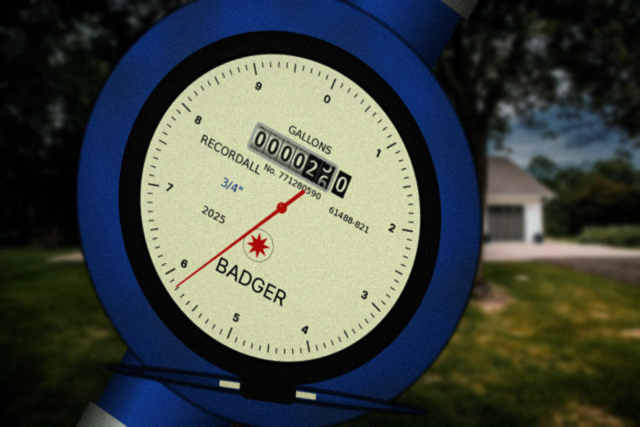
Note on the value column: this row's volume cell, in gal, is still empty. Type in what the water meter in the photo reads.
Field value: 255.8 gal
